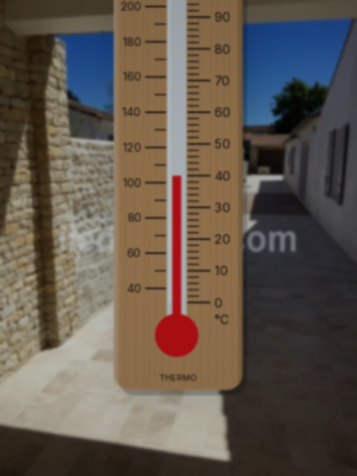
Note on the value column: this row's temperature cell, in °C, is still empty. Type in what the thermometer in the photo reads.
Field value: 40 °C
